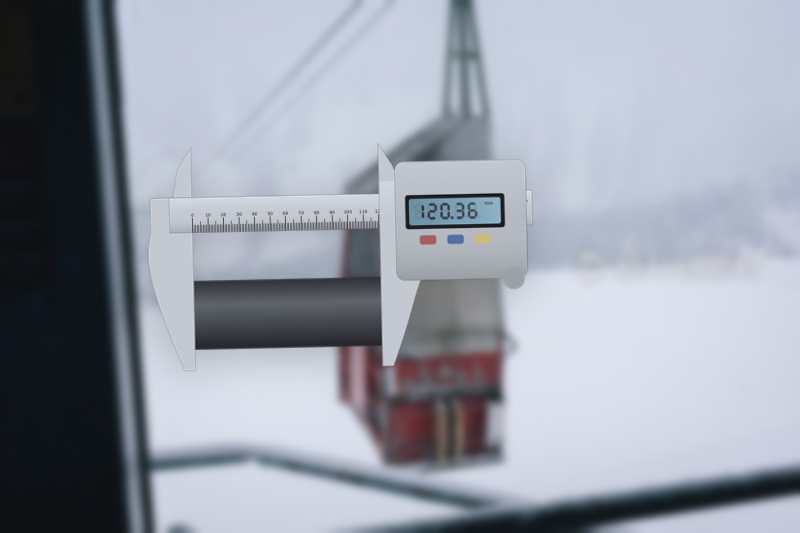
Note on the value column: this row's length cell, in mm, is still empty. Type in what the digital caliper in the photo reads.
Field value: 120.36 mm
